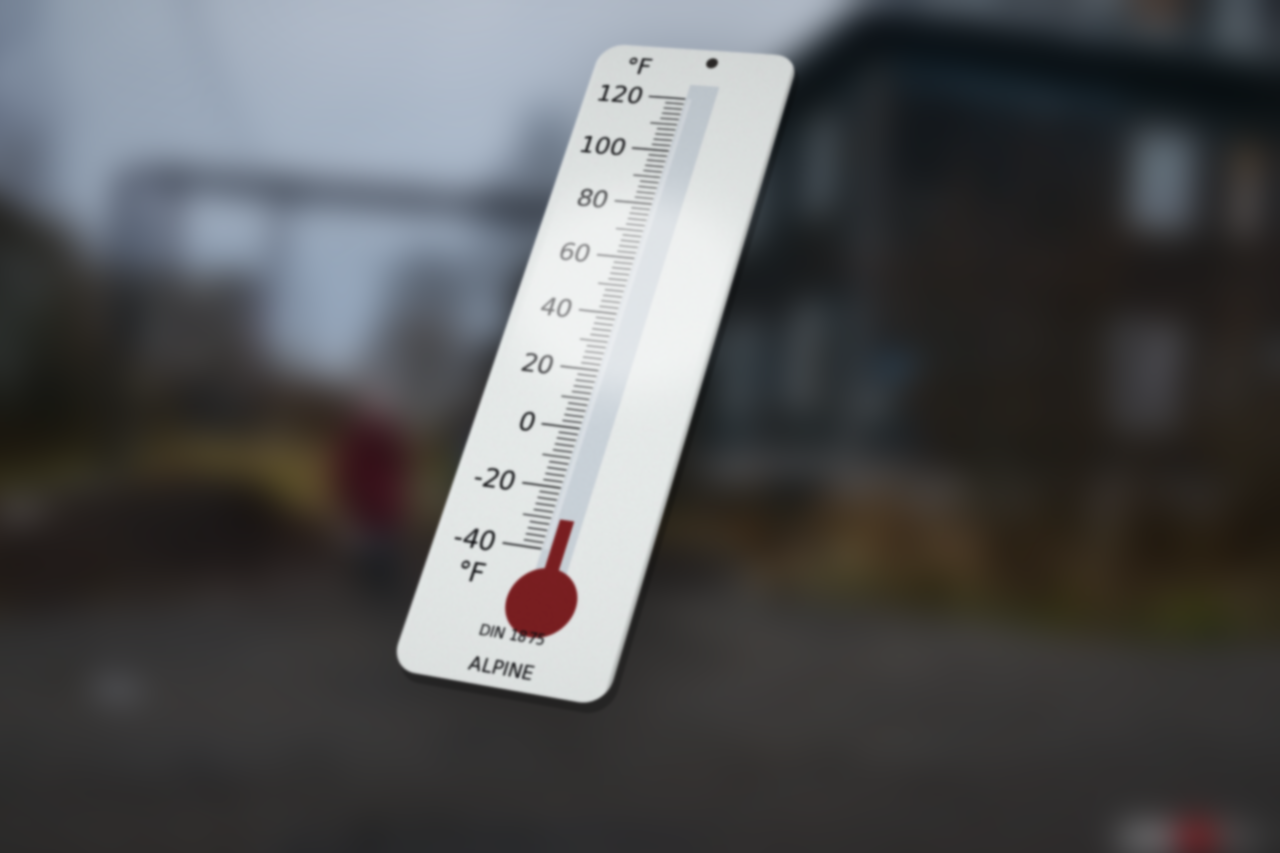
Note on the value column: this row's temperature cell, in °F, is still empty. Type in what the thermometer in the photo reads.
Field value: -30 °F
